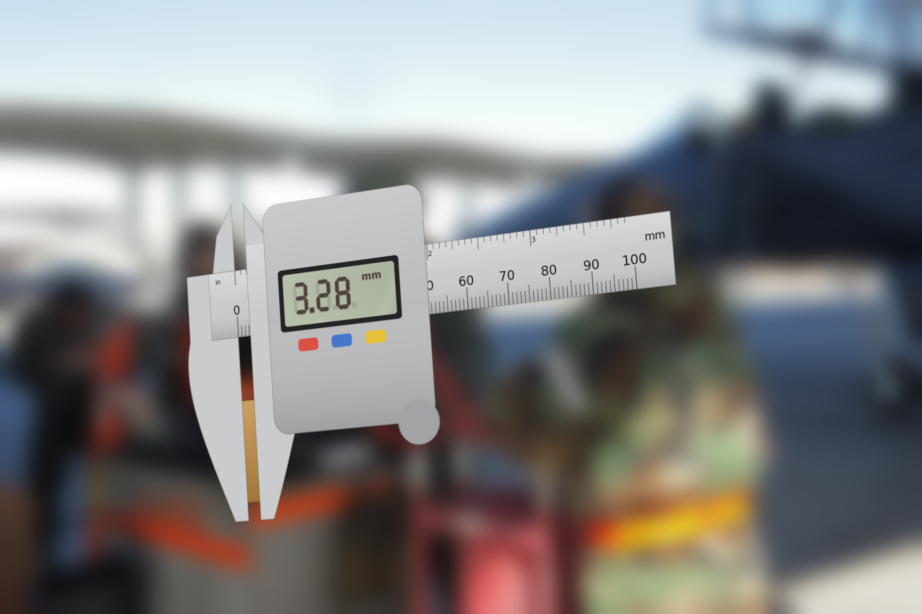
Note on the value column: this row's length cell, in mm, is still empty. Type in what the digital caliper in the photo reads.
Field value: 3.28 mm
